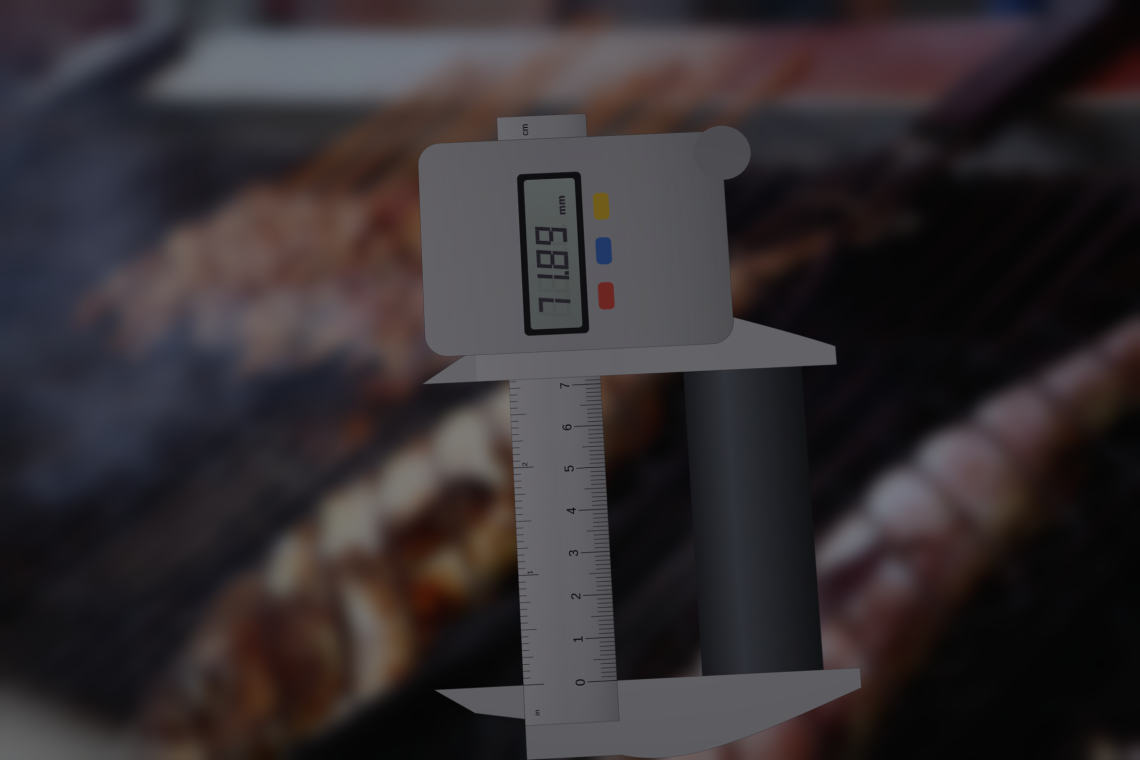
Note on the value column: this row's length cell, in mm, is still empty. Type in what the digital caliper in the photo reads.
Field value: 71.89 mm
